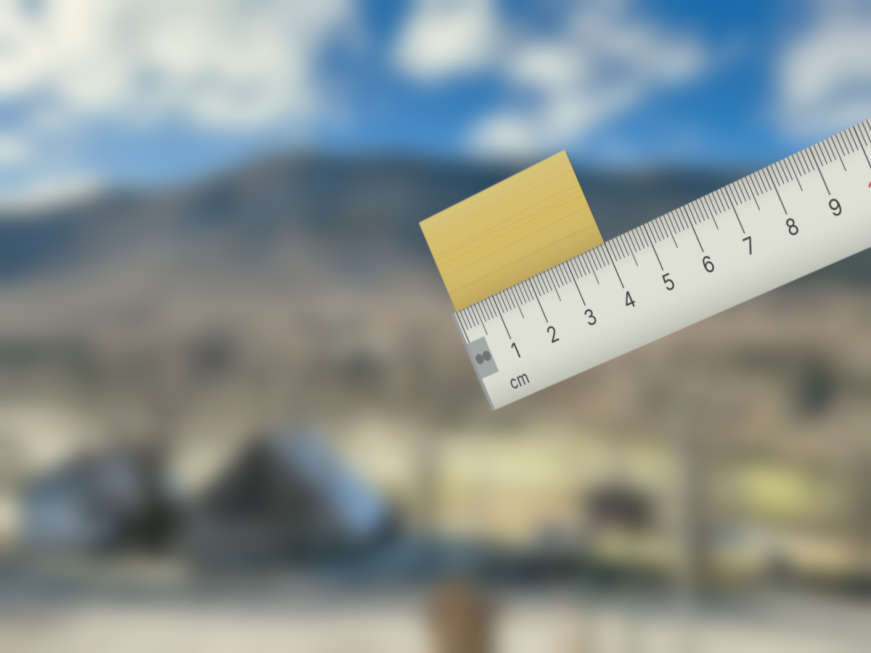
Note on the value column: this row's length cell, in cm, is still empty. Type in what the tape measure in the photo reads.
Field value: 4 cm
